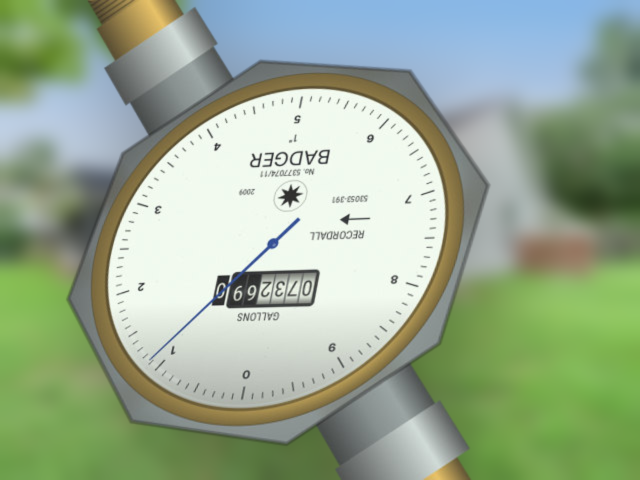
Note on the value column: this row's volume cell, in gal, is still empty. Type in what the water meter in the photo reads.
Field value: 732691.1 gal
